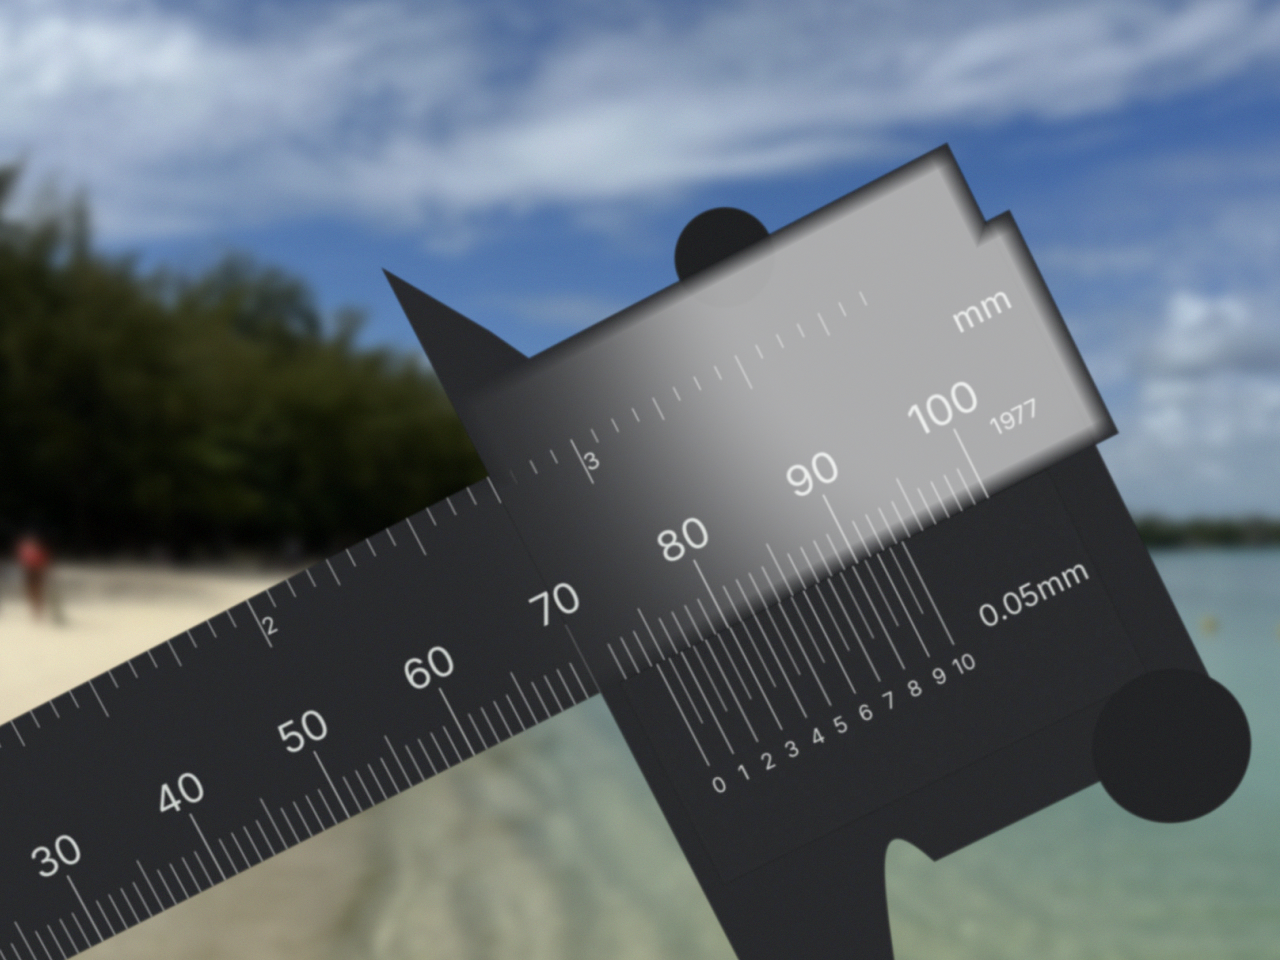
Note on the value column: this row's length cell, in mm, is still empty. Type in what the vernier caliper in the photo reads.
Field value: 74.4 mm
